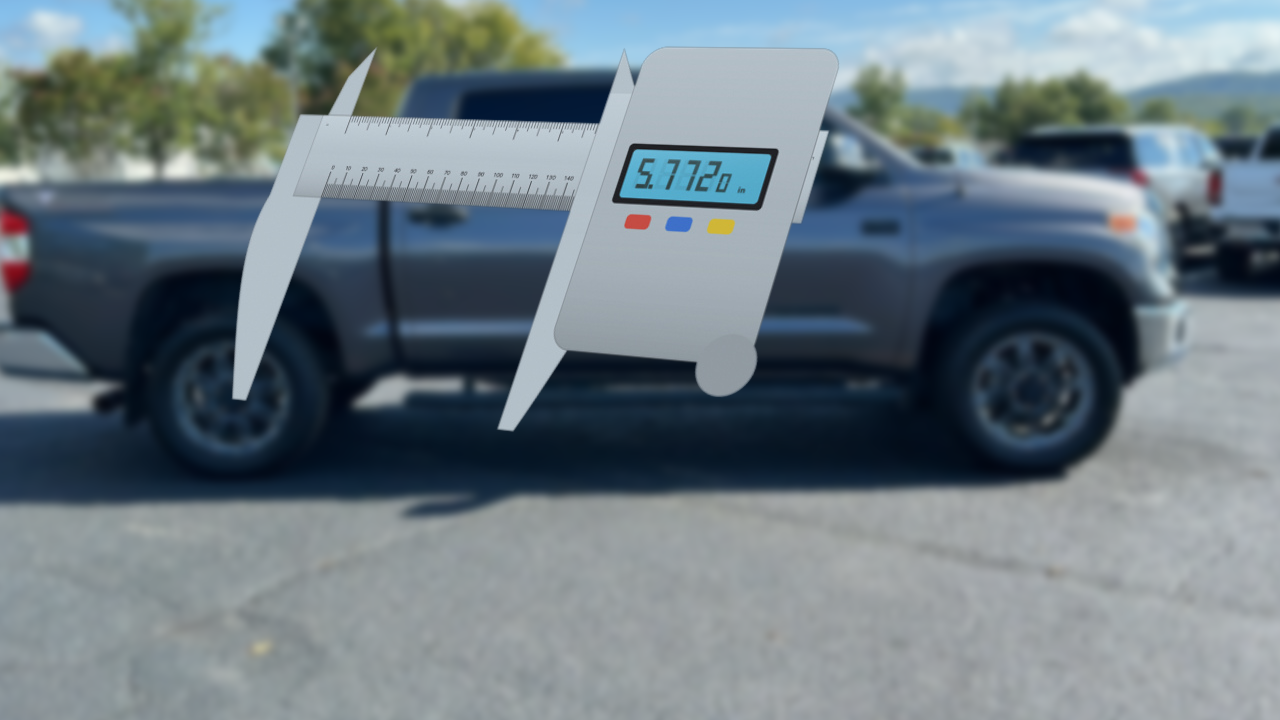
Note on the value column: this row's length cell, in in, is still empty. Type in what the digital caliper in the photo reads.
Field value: 5.7720 in
